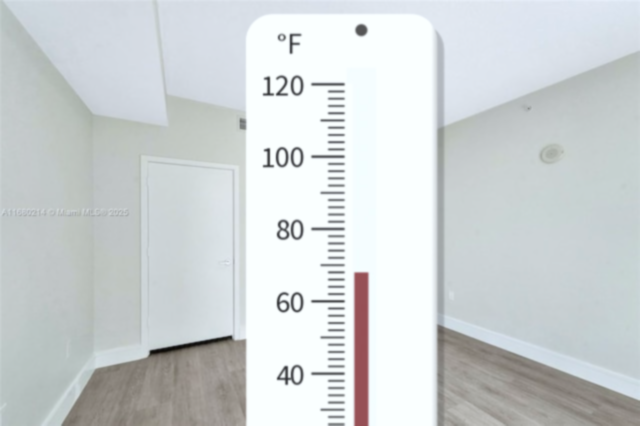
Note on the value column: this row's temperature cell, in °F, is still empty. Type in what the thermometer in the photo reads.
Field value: 68 °F
